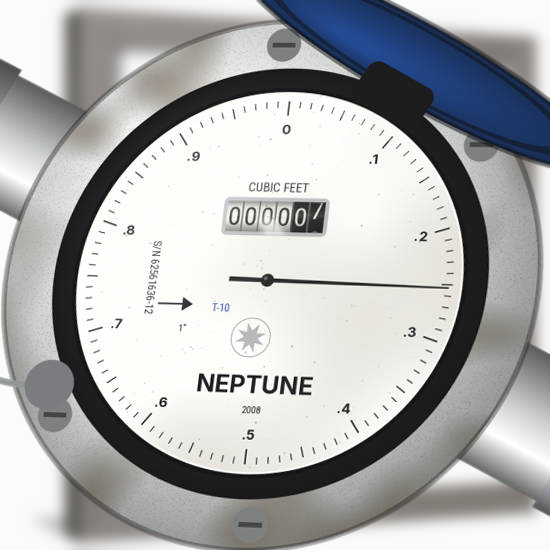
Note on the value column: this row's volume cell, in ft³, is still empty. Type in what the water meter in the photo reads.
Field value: 7.25 ft³
